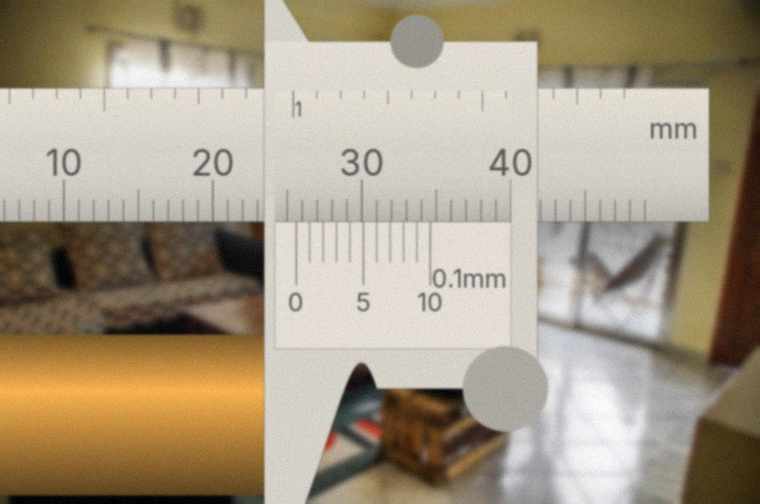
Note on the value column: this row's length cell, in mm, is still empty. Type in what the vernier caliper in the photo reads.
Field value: 25.6 mm
